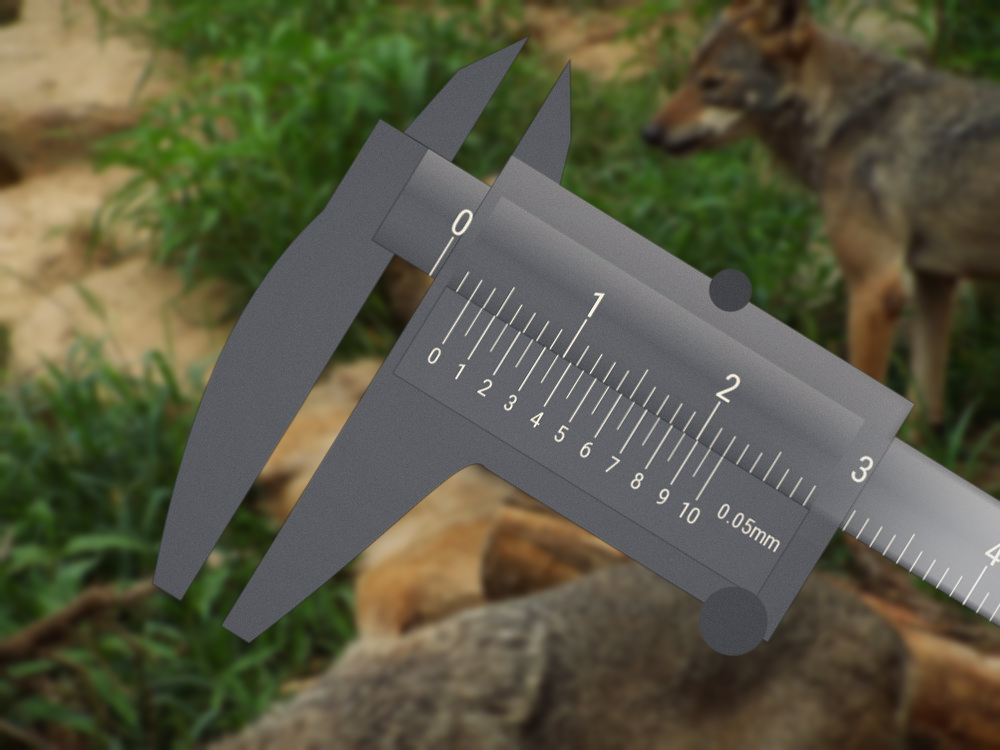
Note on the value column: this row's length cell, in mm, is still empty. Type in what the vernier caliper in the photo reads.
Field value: 3.0 mm
